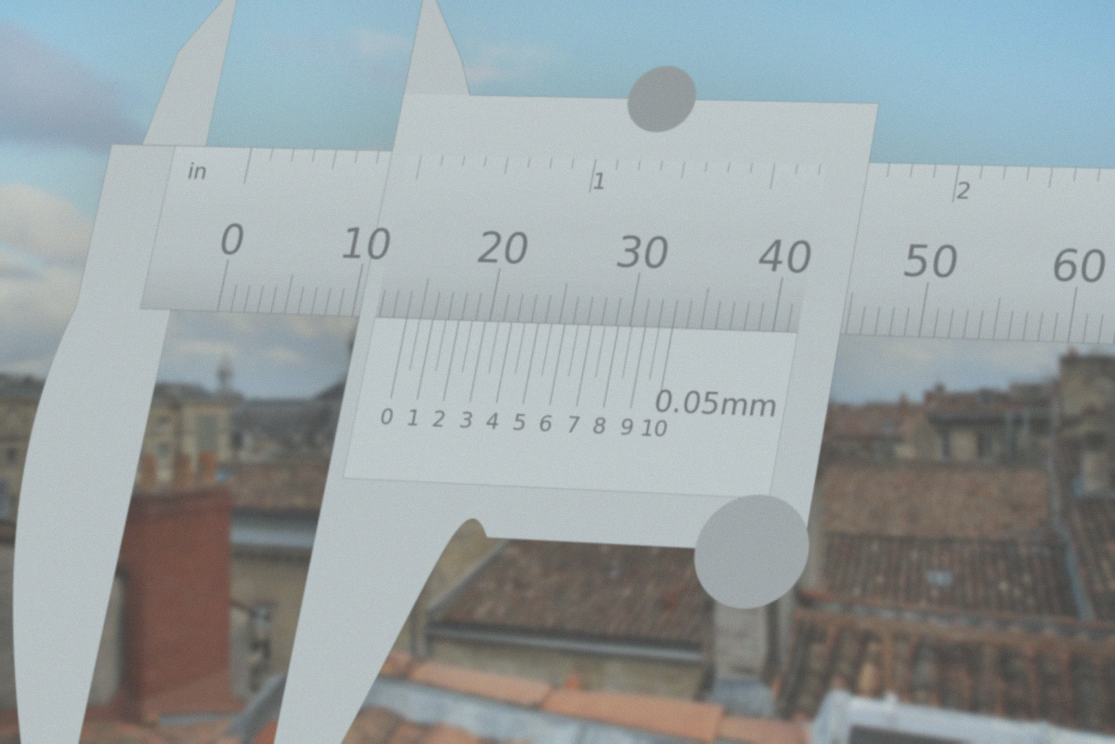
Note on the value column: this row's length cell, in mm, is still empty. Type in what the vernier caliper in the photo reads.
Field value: 14.0 mm
